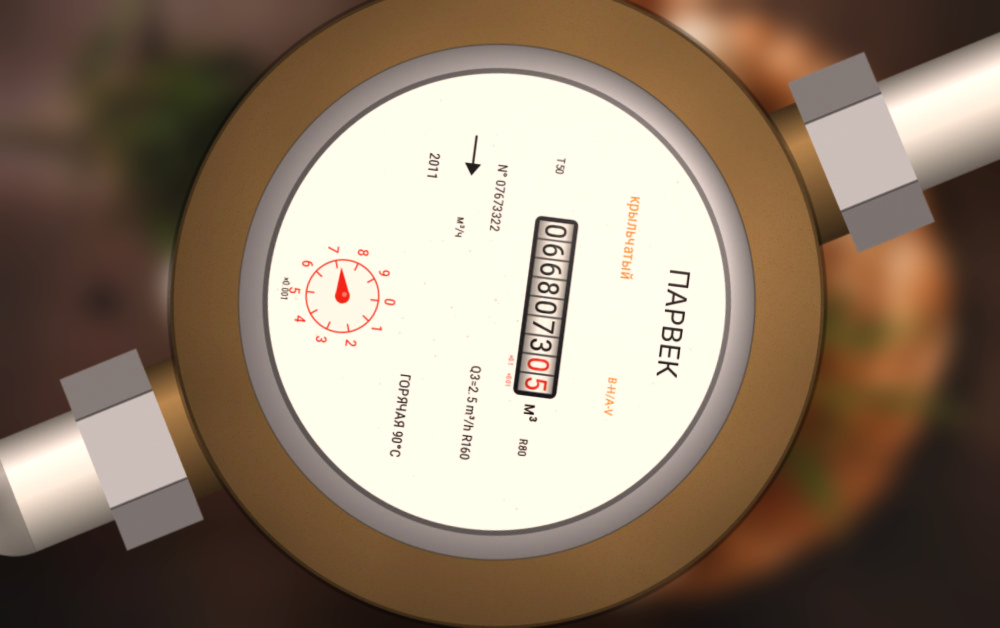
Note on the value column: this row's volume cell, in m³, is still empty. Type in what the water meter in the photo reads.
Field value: 668073.057 m³
